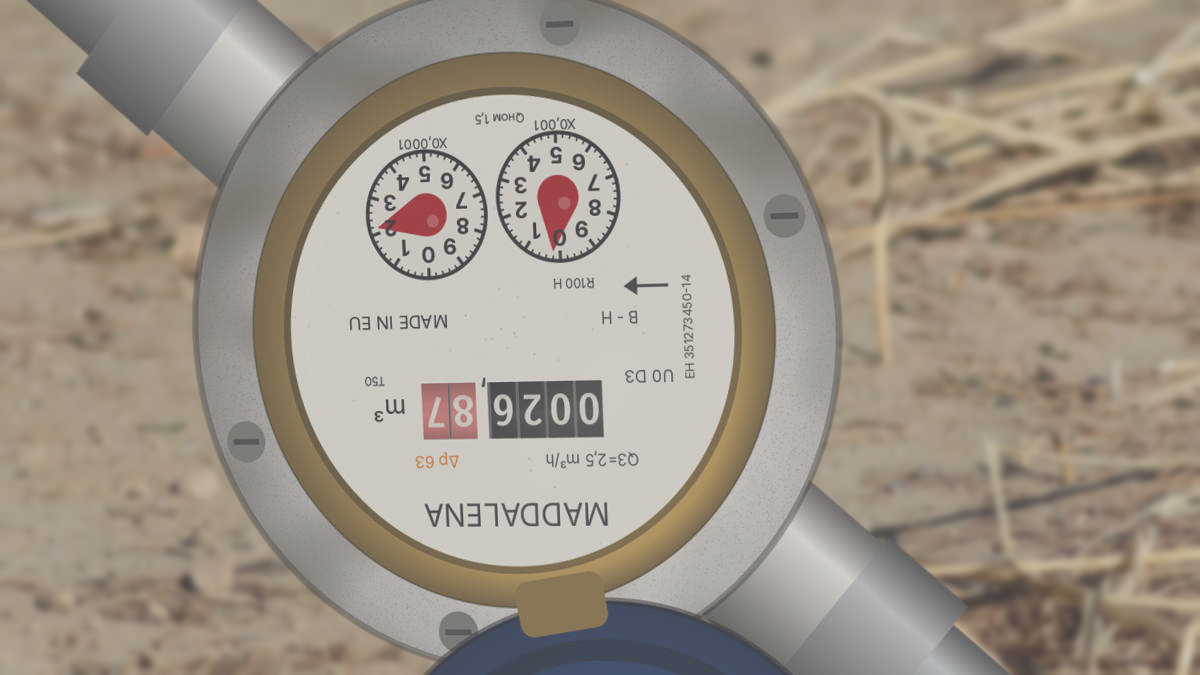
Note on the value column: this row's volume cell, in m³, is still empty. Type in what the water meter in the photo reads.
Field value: 26.8702 m³
